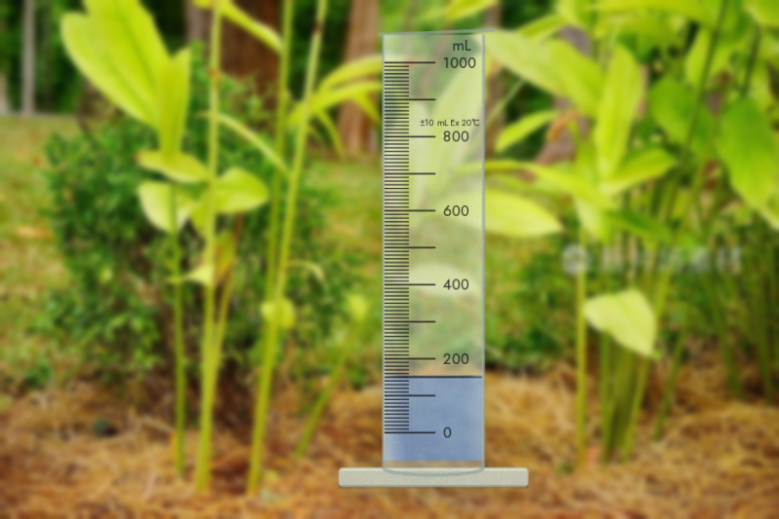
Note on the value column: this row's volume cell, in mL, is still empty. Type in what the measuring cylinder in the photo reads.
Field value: 150 mL
